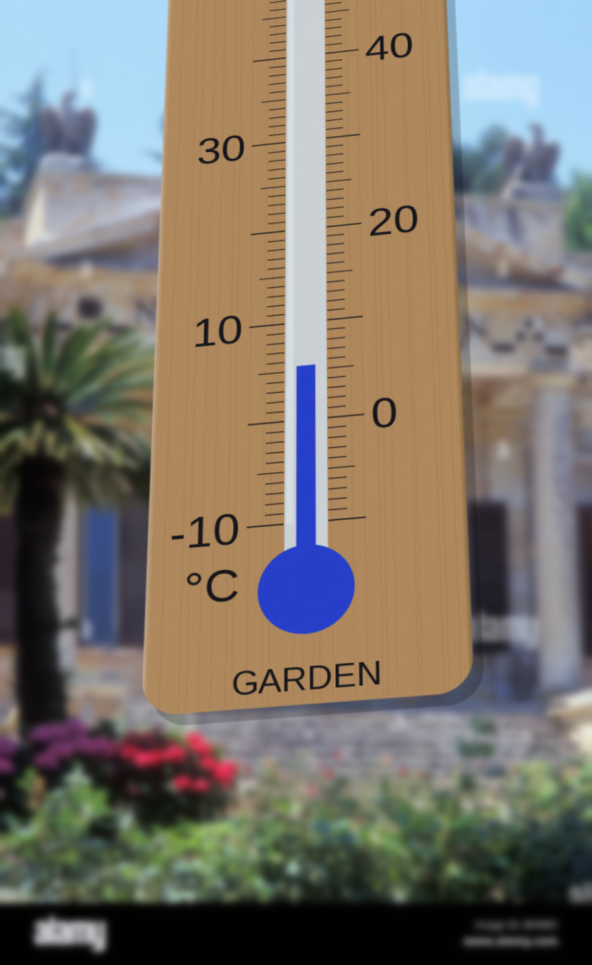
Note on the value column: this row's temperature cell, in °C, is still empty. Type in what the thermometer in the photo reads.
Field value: 5.5 °C
